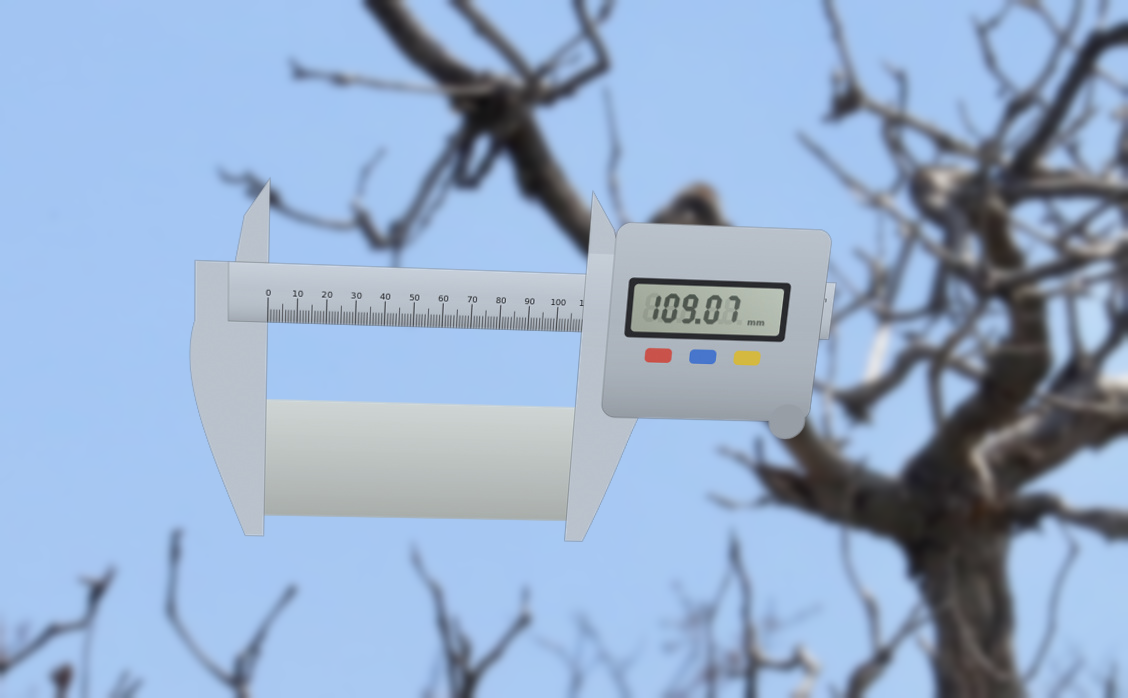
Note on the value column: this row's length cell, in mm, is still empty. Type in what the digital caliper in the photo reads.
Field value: 109.07 mm
